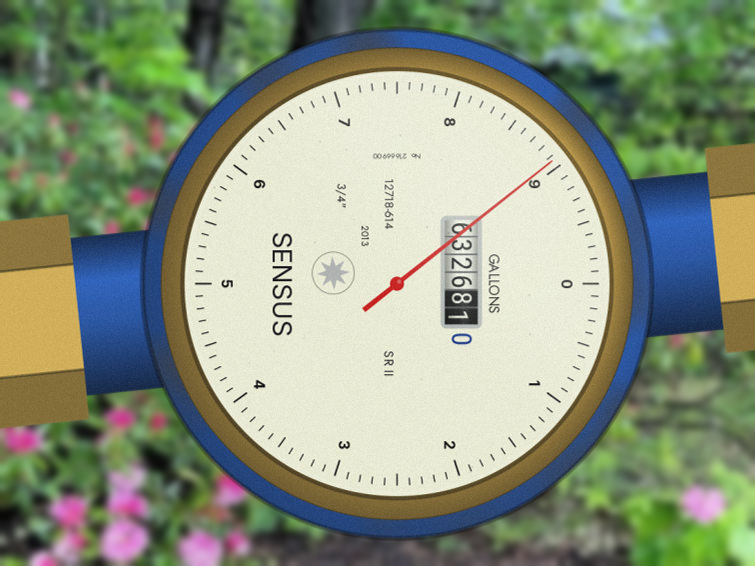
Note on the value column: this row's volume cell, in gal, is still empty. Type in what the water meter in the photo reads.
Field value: 6326808.9 gal
